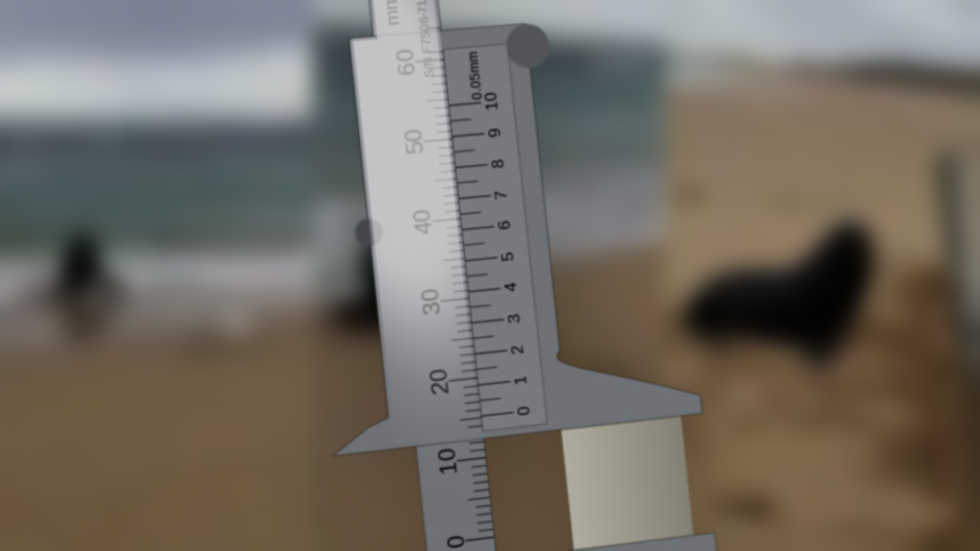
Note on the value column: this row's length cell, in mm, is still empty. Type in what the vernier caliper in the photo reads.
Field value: 15.2 mm
